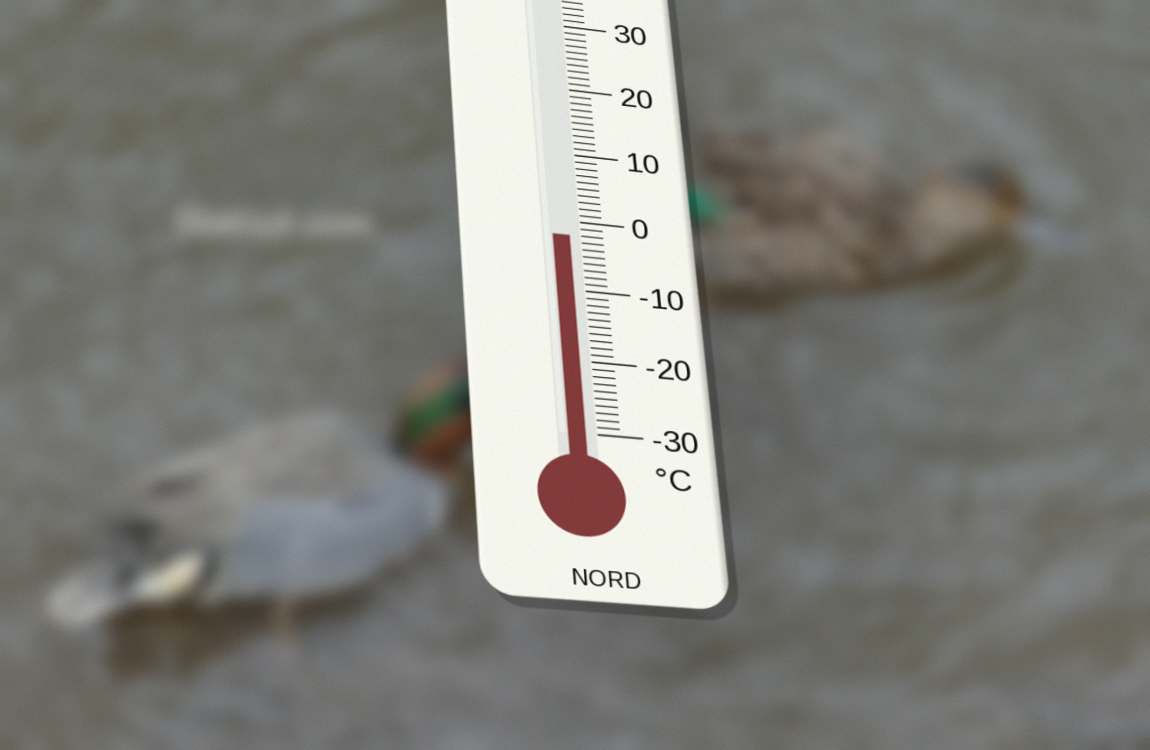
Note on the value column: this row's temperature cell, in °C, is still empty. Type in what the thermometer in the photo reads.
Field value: -2 °C
